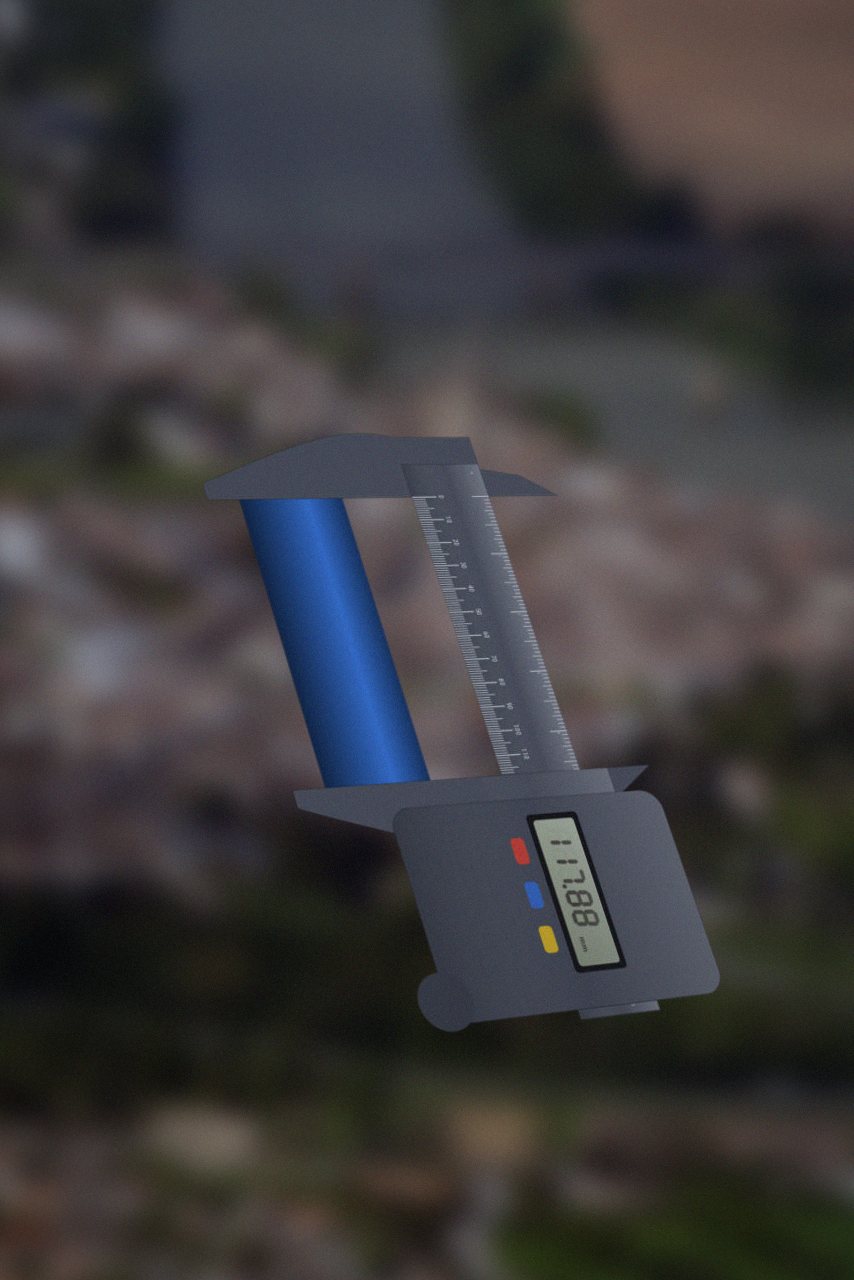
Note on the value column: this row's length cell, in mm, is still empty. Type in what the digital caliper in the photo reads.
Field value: 117.88 mm
